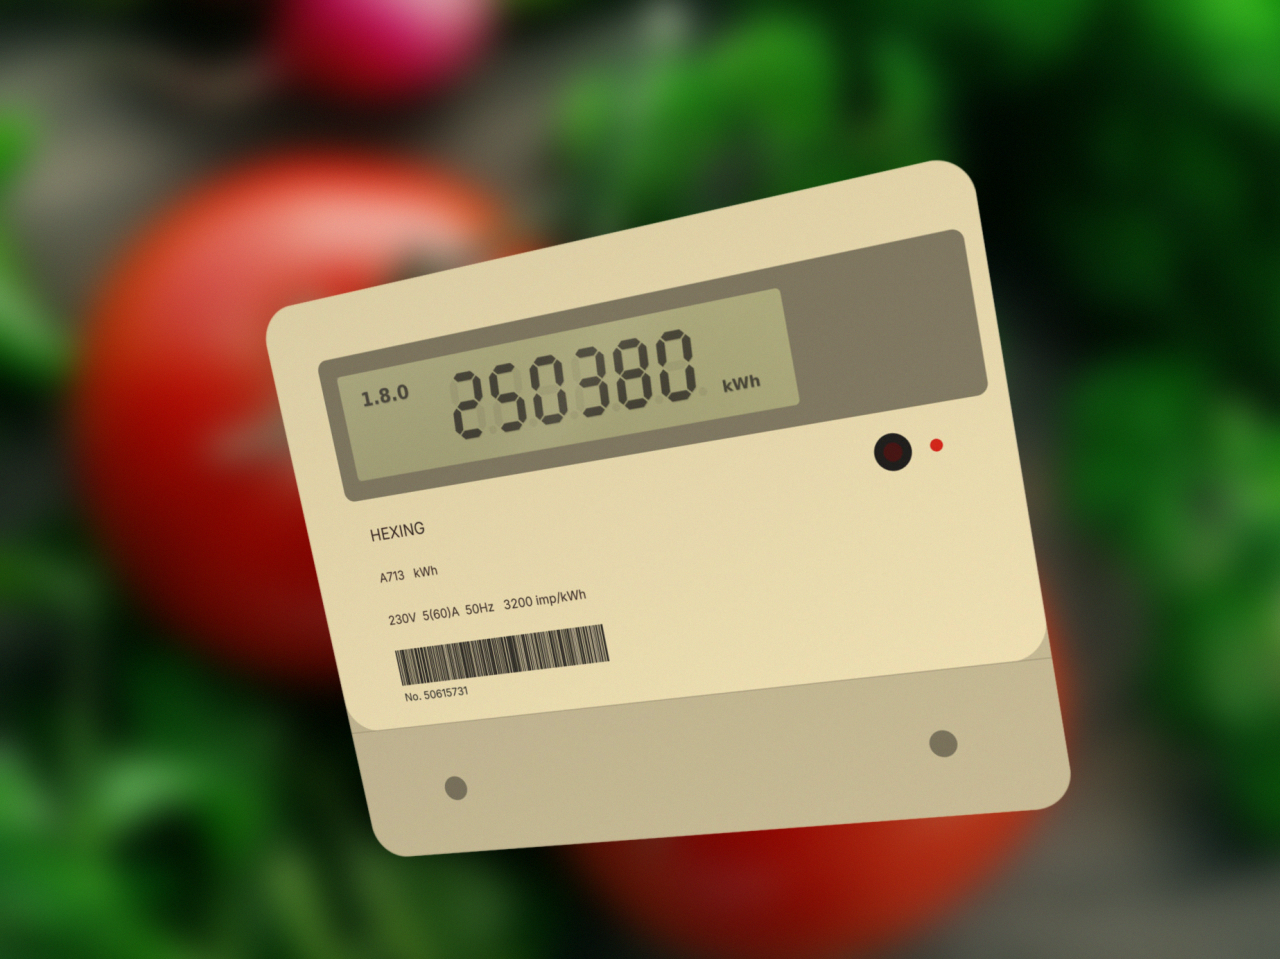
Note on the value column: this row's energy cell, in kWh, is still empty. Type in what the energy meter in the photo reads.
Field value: 250380 kWh
